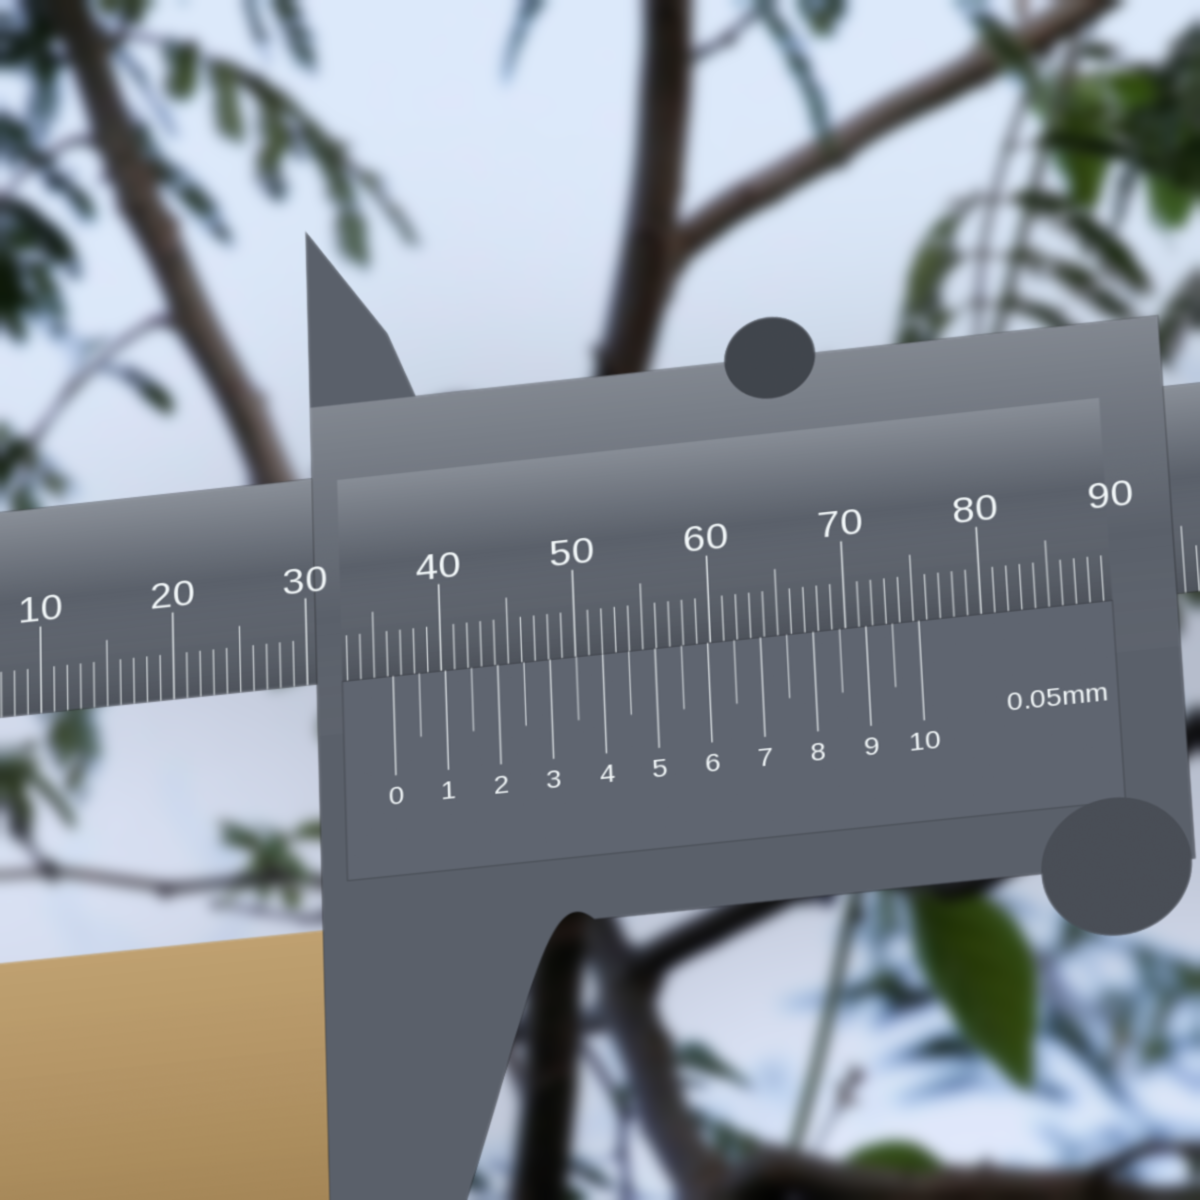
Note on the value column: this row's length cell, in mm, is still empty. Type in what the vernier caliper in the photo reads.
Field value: 36.4 mm
